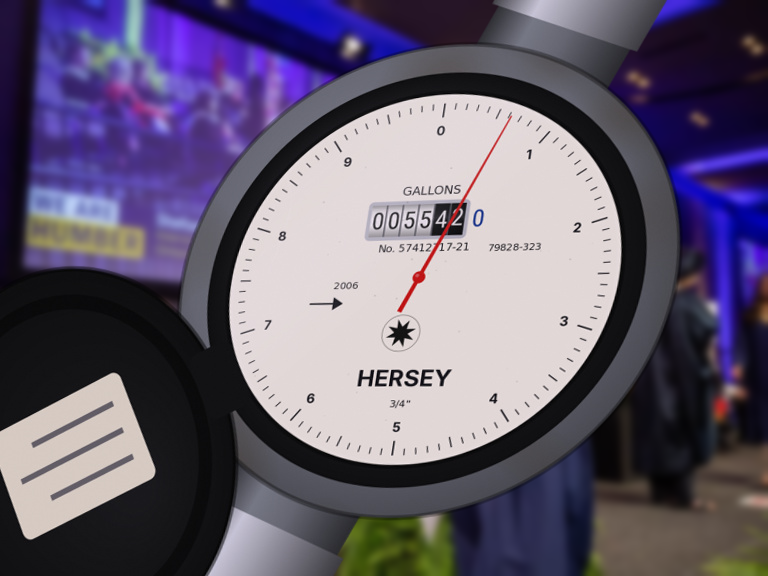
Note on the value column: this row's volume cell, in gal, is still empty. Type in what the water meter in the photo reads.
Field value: 55420.6 gal
